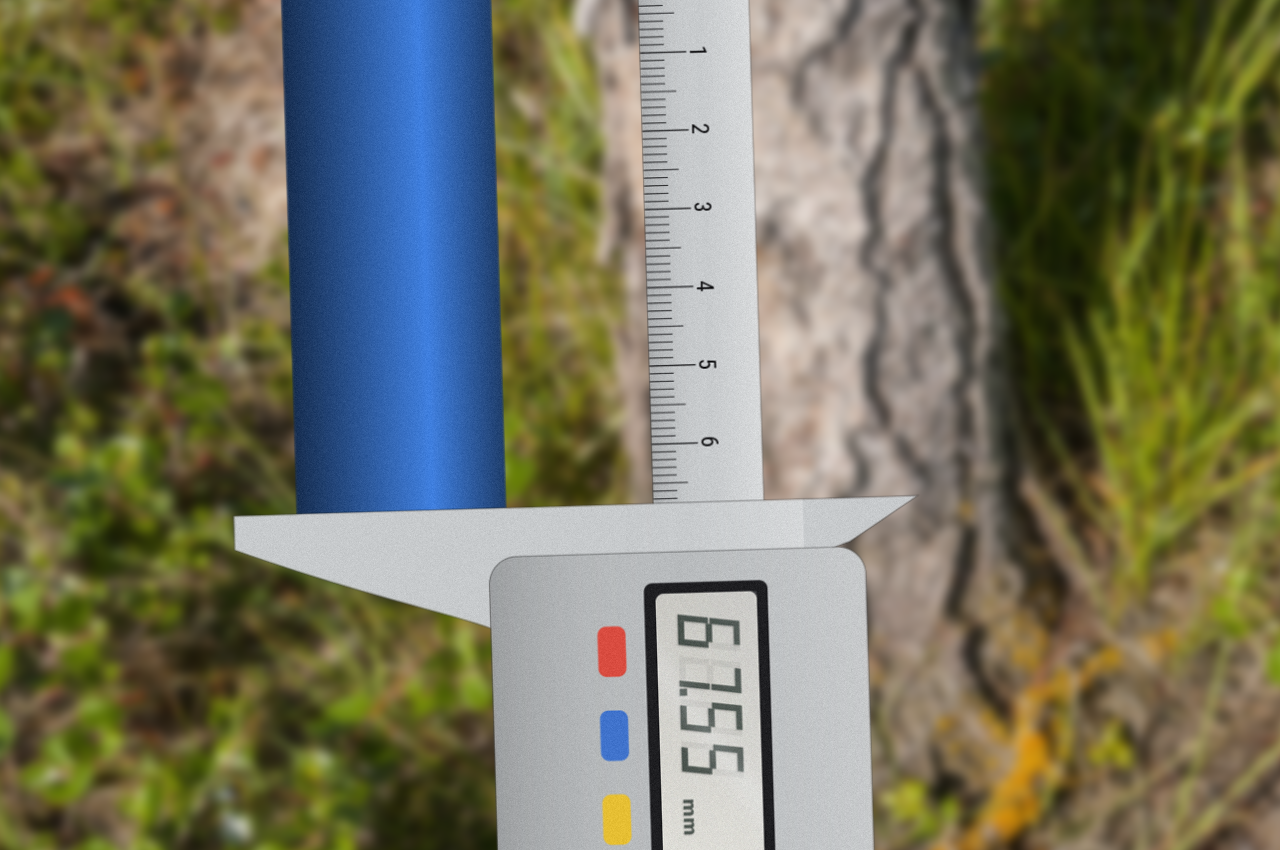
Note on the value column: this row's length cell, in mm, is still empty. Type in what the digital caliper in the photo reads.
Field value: 67.55 mm
